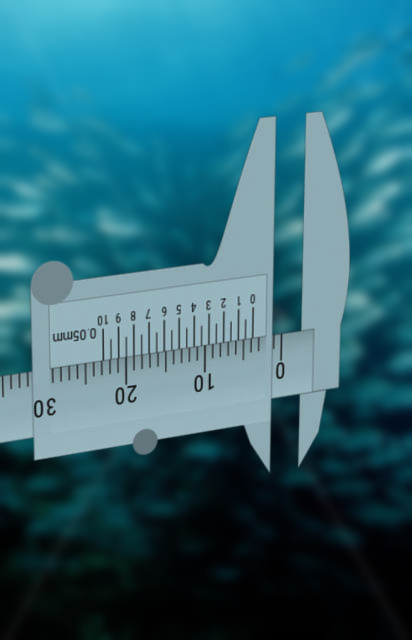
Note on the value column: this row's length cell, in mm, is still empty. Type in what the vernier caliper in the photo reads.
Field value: 3.8 mm
